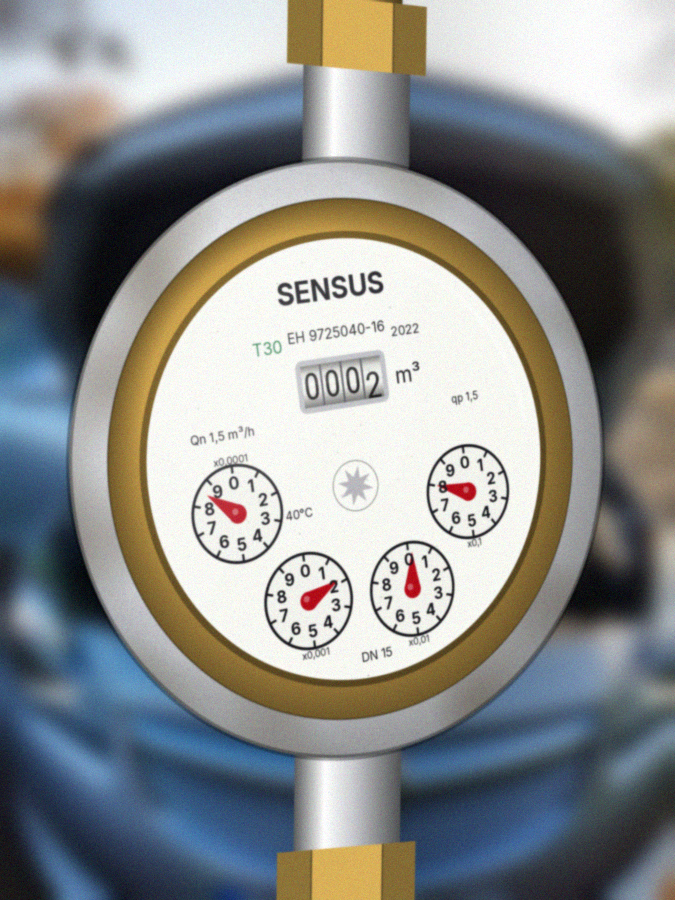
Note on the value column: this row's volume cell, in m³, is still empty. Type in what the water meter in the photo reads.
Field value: 1.8018 m³
